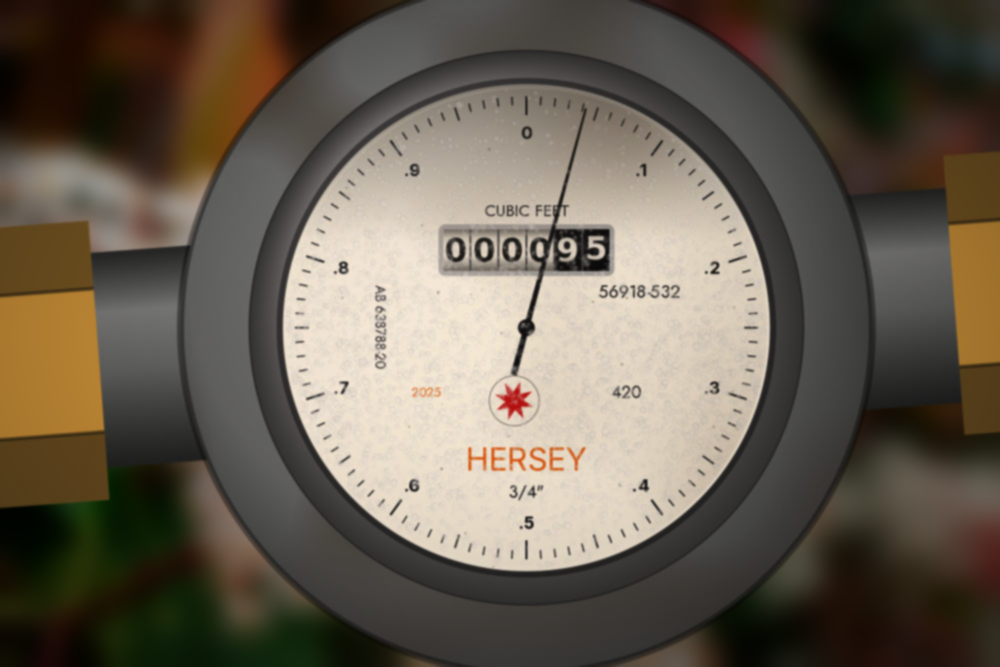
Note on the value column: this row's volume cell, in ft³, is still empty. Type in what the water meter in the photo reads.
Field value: 95.04 ft³
